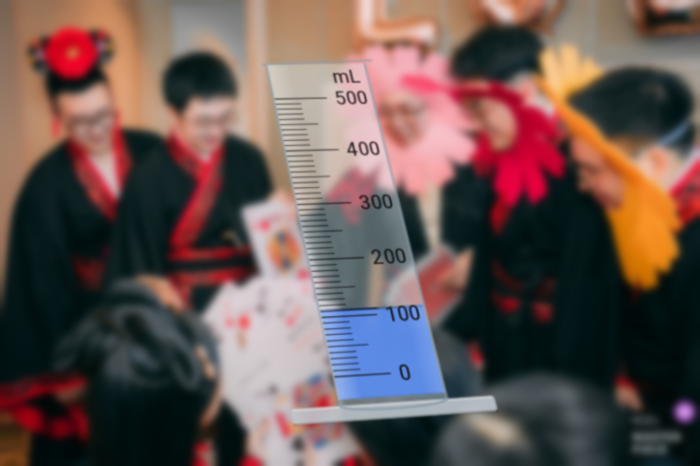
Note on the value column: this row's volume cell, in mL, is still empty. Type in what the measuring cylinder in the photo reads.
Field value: 110 mL
